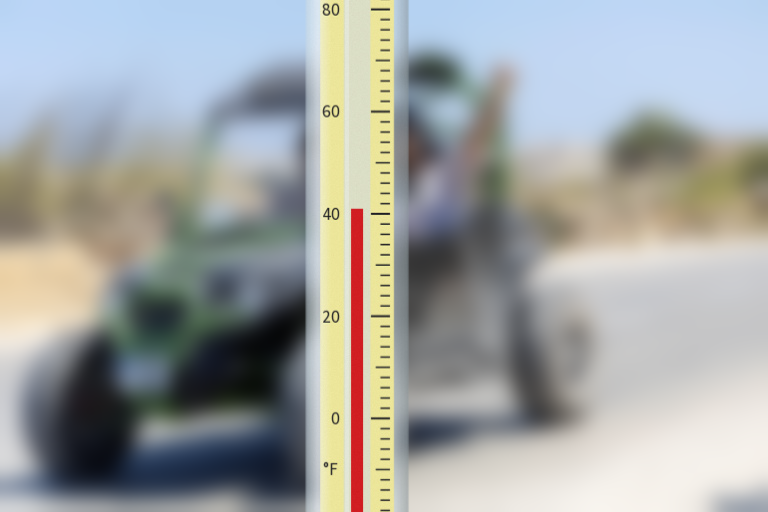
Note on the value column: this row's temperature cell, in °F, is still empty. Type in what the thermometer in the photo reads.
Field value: 41 °F
